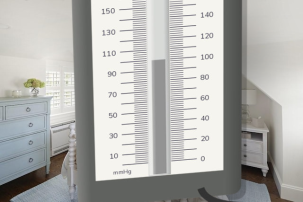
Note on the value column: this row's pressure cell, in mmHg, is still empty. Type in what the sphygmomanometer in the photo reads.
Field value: 100 mmHg
